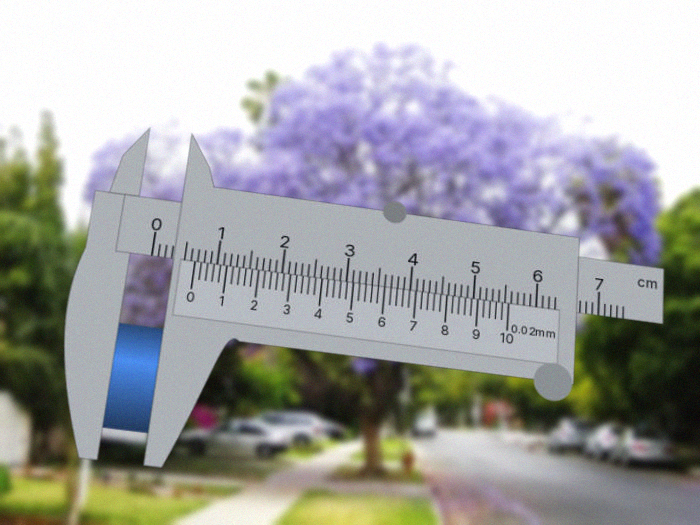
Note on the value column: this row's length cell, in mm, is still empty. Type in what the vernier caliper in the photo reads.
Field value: 6.6 mm
